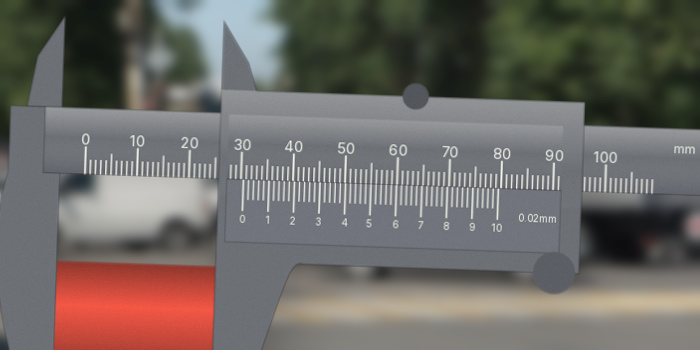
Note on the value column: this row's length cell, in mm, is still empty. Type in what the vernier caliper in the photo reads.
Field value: 30.5 mm
